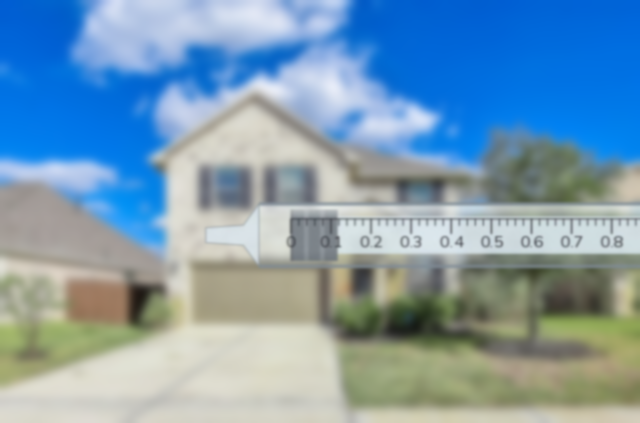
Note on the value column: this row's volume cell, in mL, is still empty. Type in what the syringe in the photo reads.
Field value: 0 mL
